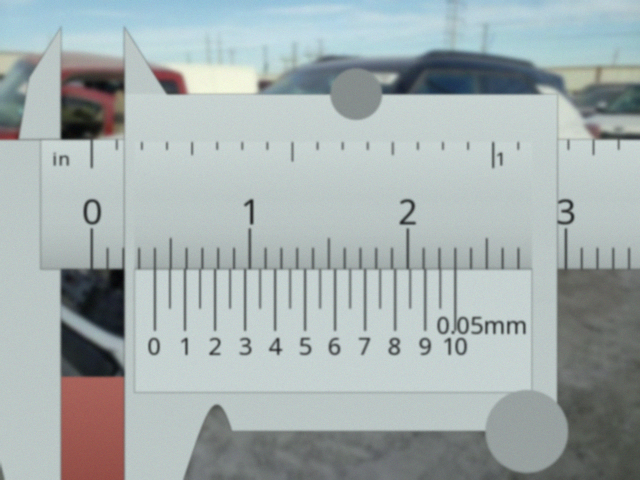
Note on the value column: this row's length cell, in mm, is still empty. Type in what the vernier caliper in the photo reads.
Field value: 4.0 mm
